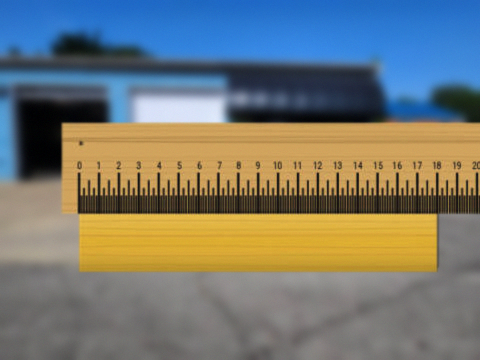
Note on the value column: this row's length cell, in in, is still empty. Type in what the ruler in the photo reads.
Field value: 18 in
